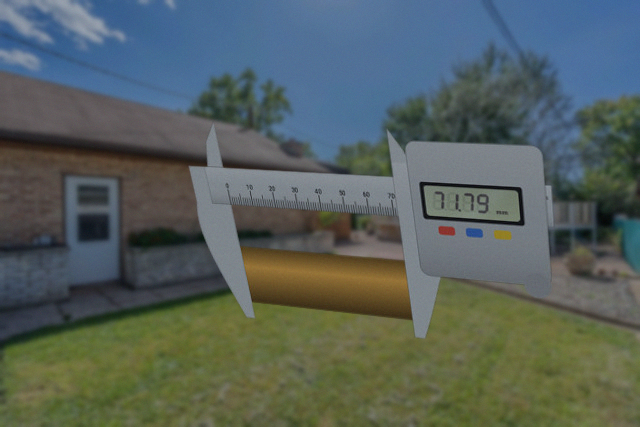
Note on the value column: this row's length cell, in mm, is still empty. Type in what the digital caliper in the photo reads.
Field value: 71.79 mm
